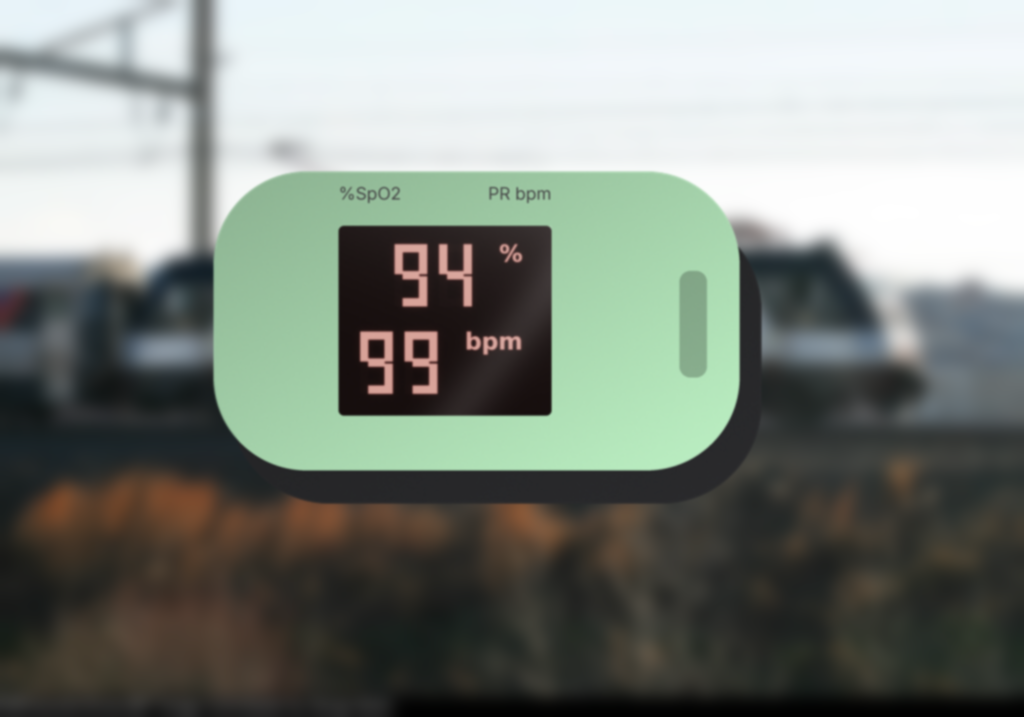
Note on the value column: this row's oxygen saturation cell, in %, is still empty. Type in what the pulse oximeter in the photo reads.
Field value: 94 %
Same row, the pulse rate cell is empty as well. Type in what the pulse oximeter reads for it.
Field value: 99 bpm
